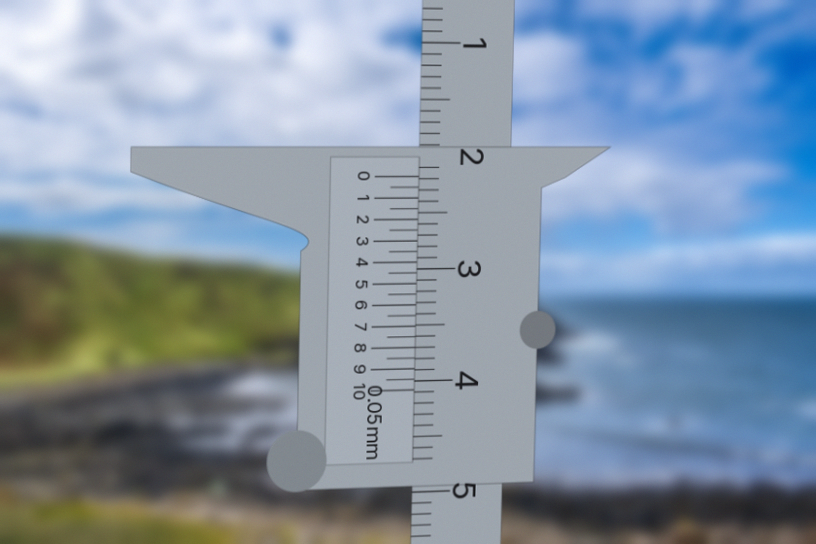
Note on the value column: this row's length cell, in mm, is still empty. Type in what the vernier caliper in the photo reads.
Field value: 21.8 mm
